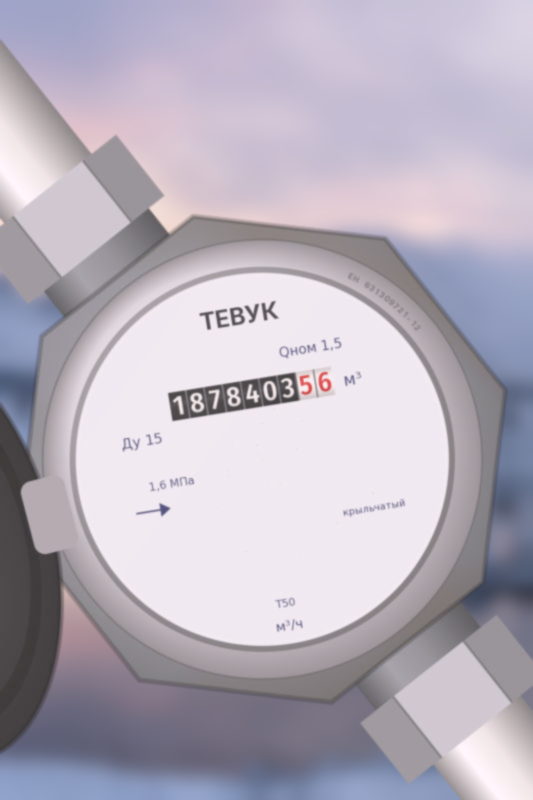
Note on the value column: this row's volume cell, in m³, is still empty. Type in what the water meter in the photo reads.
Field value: 1878403.56 m³
